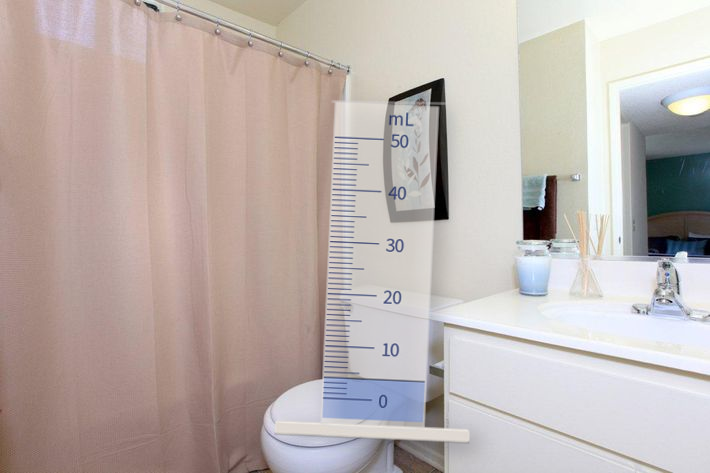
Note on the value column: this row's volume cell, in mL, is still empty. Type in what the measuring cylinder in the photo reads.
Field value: 4 mL
